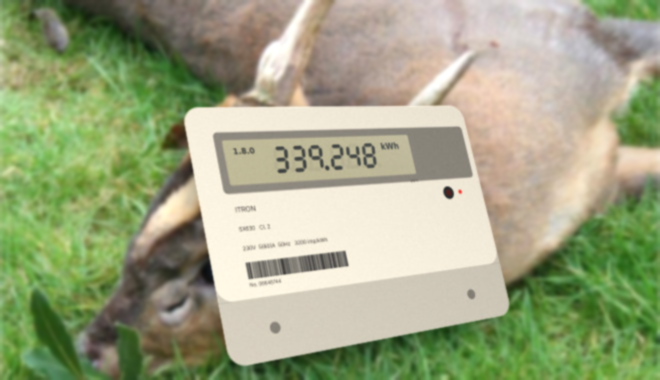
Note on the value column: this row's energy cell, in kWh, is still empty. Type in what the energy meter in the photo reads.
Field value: 339.248 kWh
